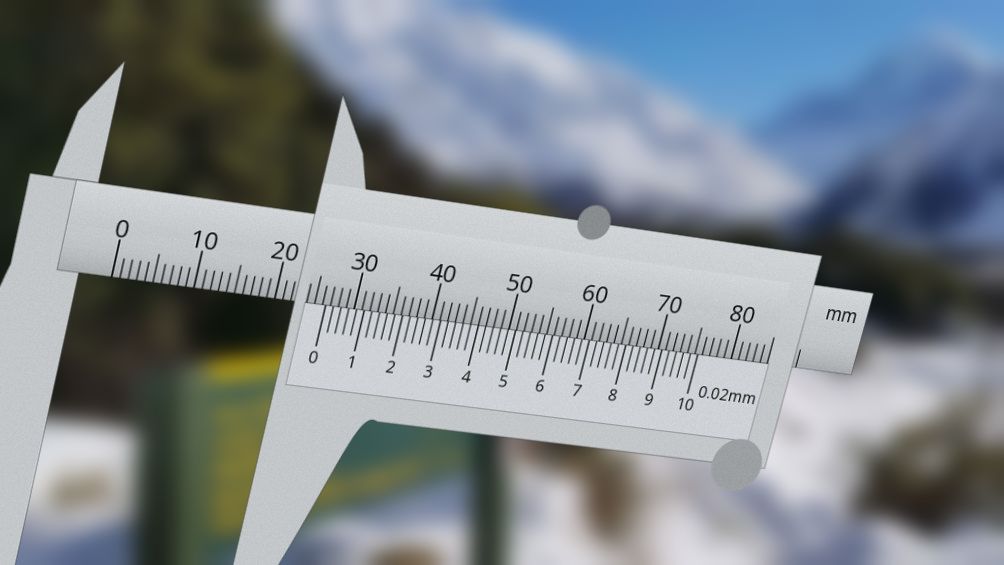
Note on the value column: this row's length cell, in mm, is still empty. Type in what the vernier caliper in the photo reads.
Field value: 26.4 mm
